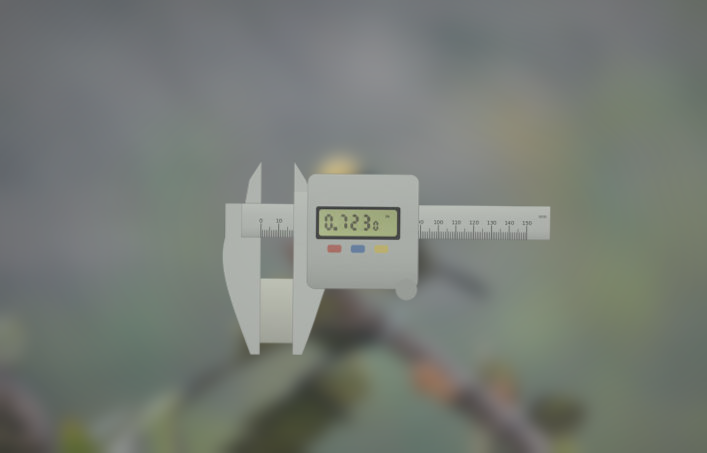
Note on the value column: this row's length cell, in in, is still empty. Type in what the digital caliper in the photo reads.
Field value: 0.7230 in
